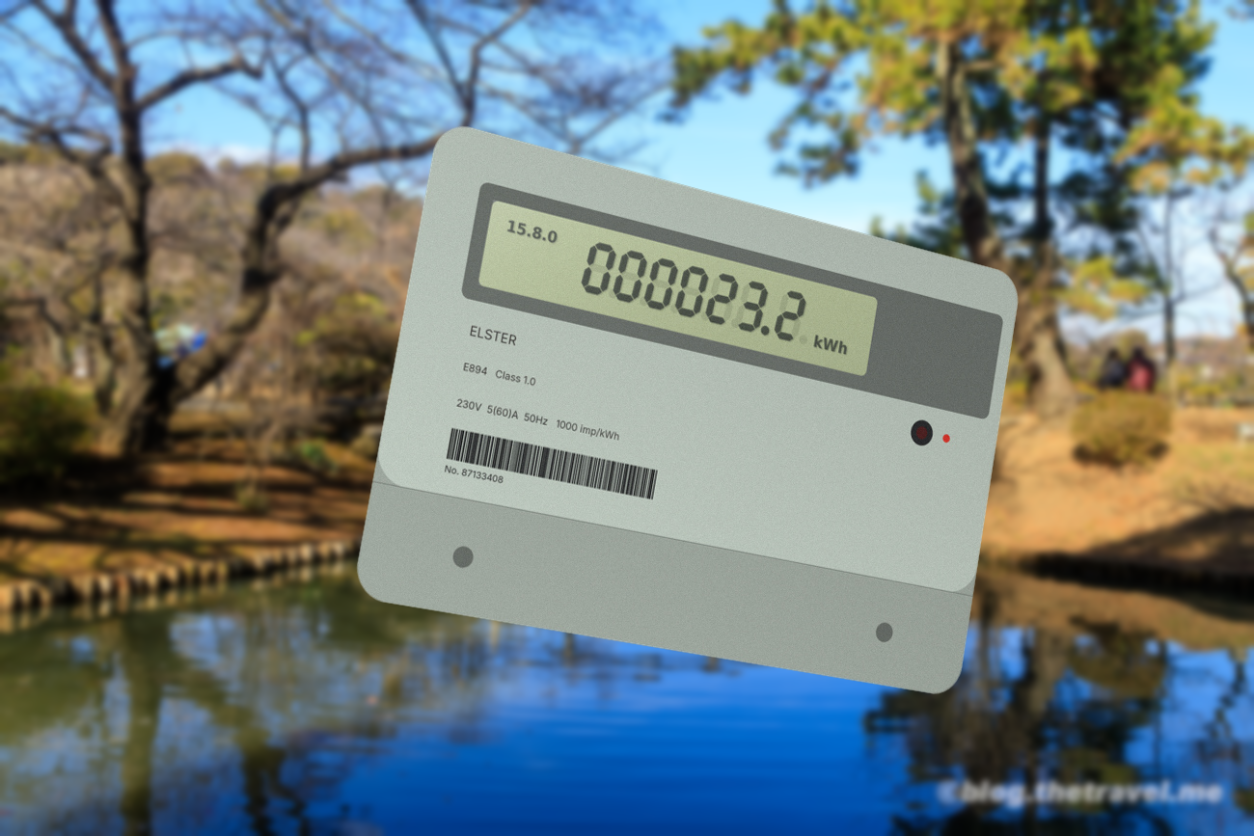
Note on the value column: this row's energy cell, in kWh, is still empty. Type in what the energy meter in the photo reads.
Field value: 23.2 kWh
